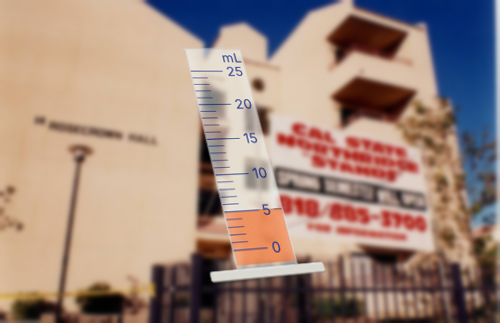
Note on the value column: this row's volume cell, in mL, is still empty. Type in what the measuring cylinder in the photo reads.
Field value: 5 mL
